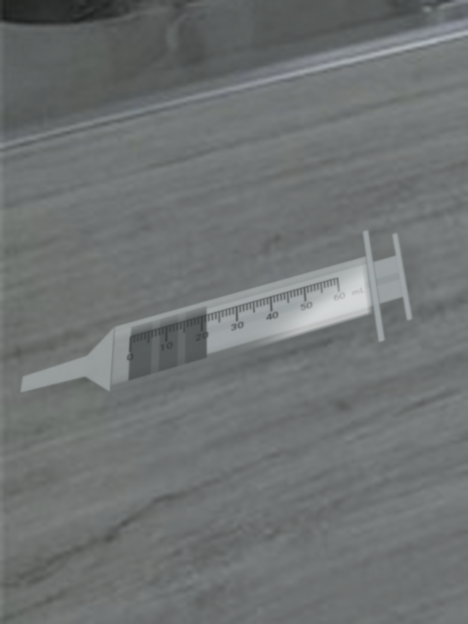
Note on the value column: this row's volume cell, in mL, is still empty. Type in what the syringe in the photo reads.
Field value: 0 mL
